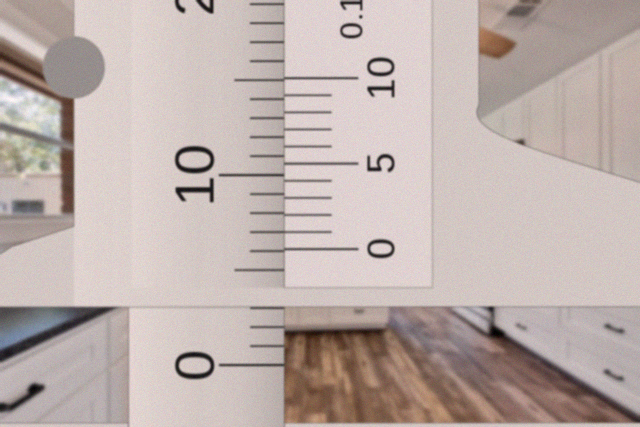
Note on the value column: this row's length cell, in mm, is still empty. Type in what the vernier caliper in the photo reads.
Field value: 6.1 mm
